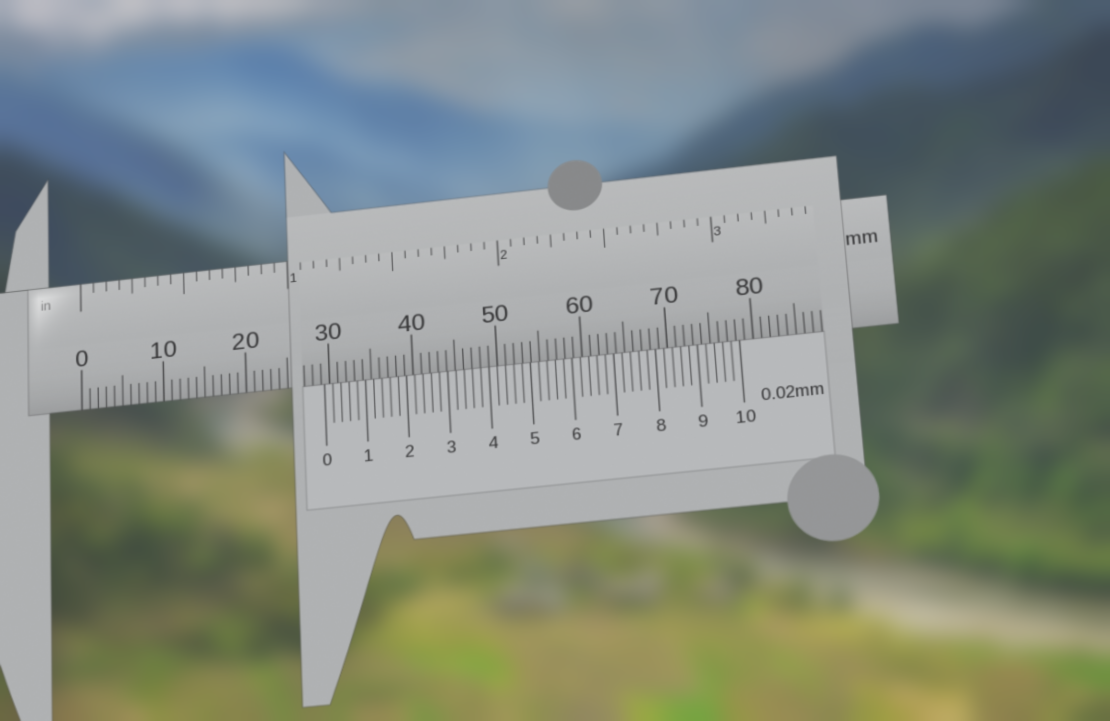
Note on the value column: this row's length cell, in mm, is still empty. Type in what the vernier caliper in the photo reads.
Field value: 29.4 mm
